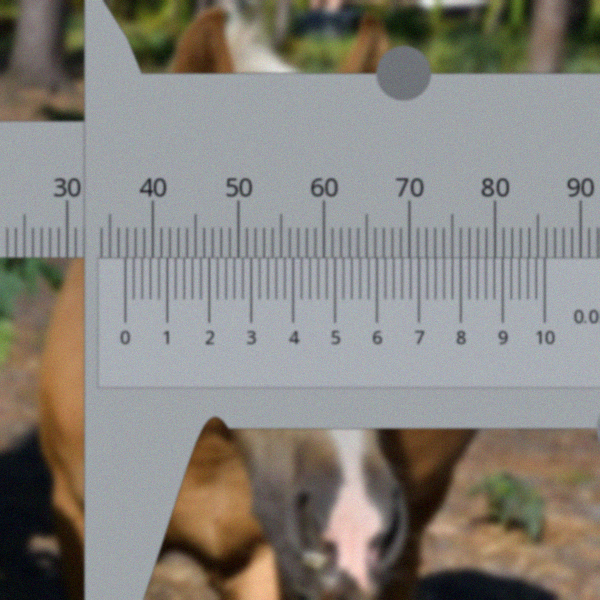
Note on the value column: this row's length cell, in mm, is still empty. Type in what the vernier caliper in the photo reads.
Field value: 36.8 mm
